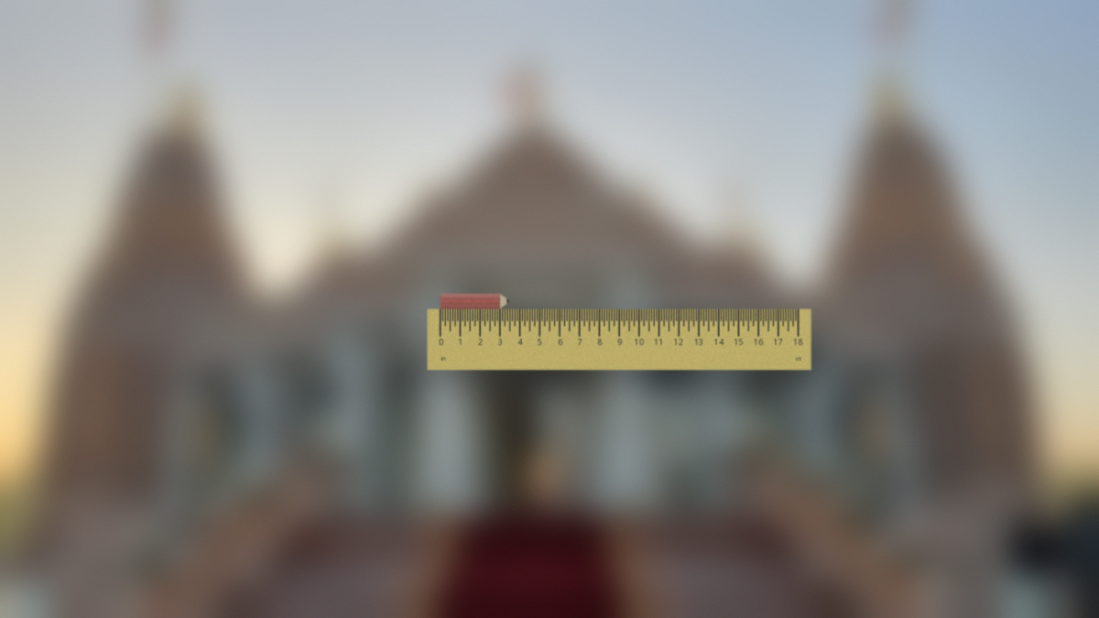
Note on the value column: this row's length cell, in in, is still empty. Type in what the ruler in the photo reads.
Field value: 3.5 in
